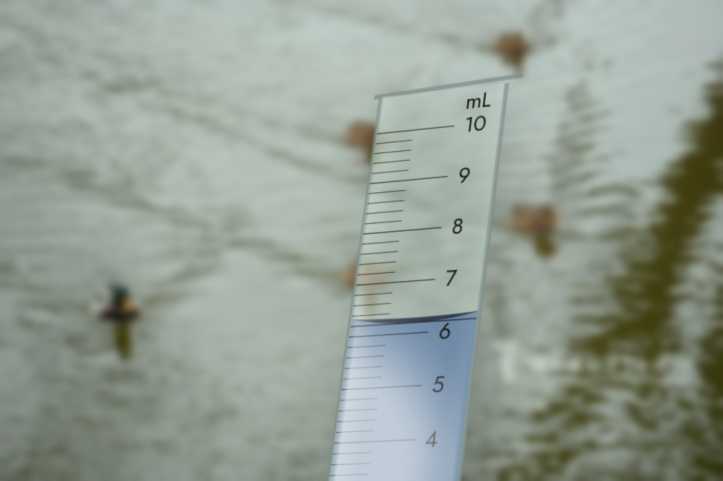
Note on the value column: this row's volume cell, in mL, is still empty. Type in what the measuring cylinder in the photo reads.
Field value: 6.2 mL
